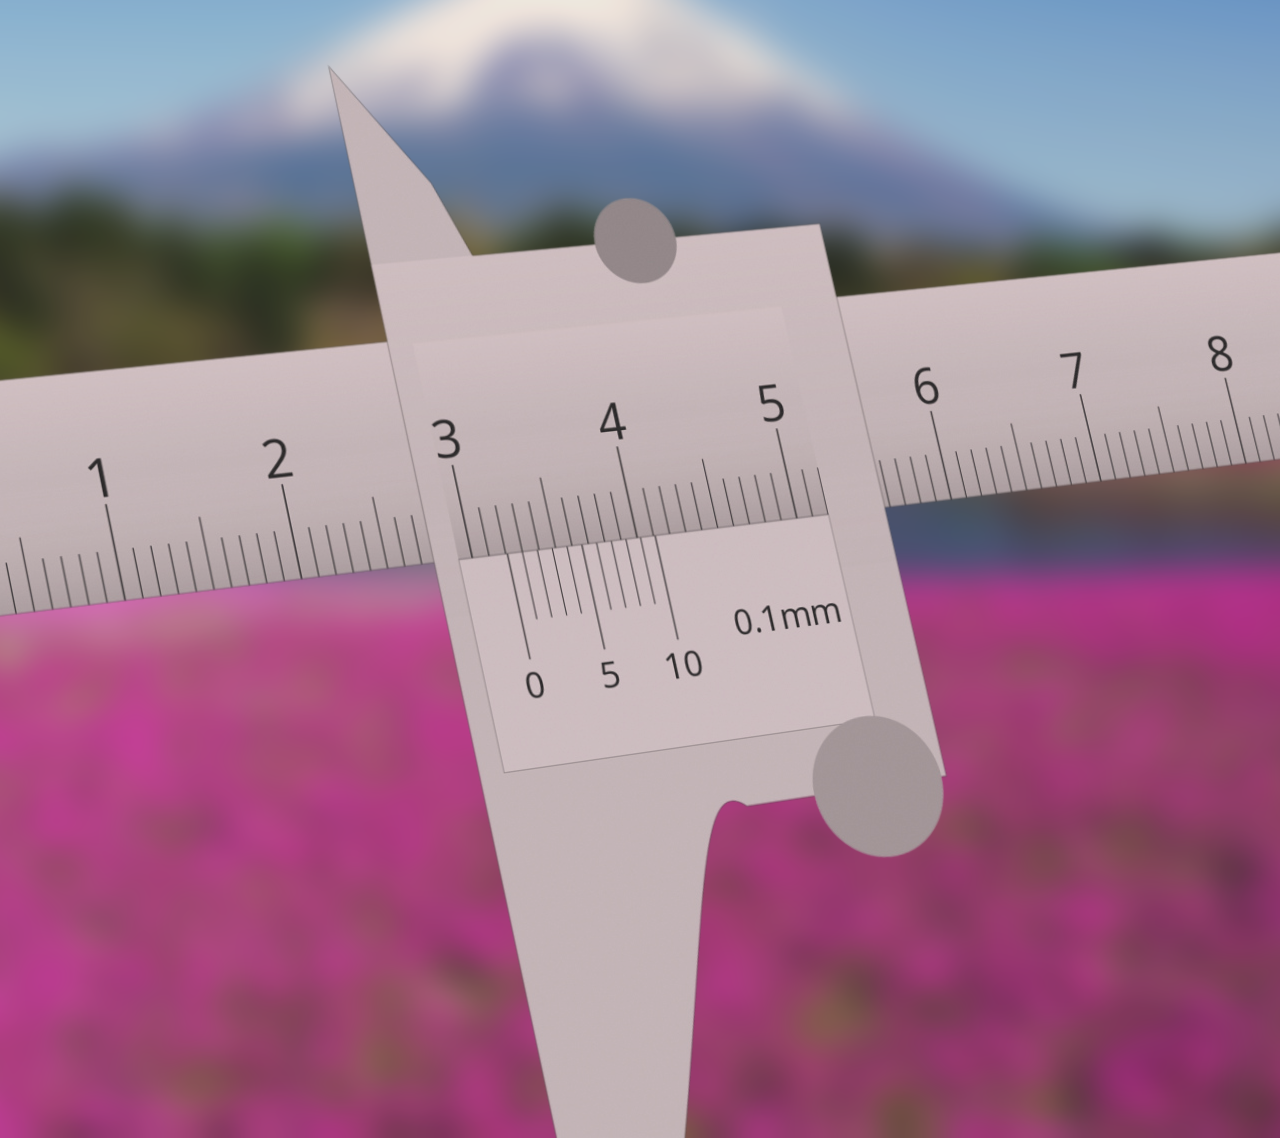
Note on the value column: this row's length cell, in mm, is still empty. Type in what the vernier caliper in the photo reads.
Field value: 32.1 mm
